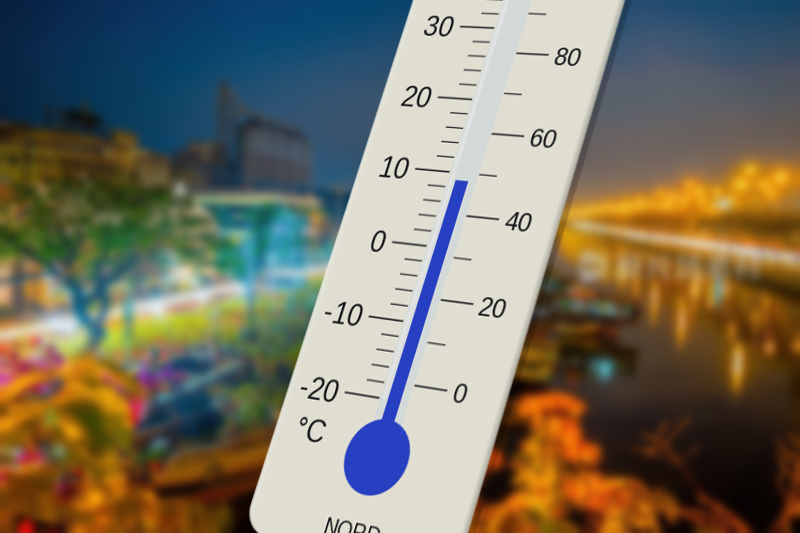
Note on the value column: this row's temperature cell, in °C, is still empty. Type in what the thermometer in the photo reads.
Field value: 9 °C
